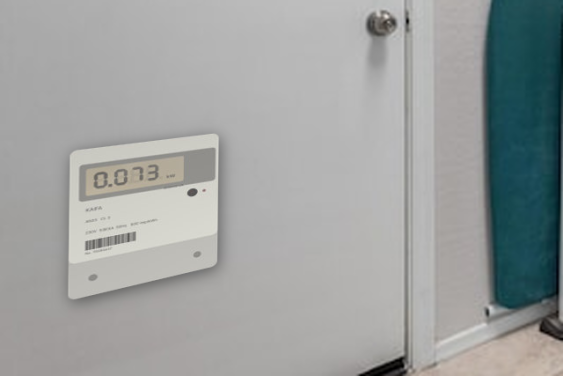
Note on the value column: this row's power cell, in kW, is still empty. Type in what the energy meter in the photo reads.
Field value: 0.073 kW
